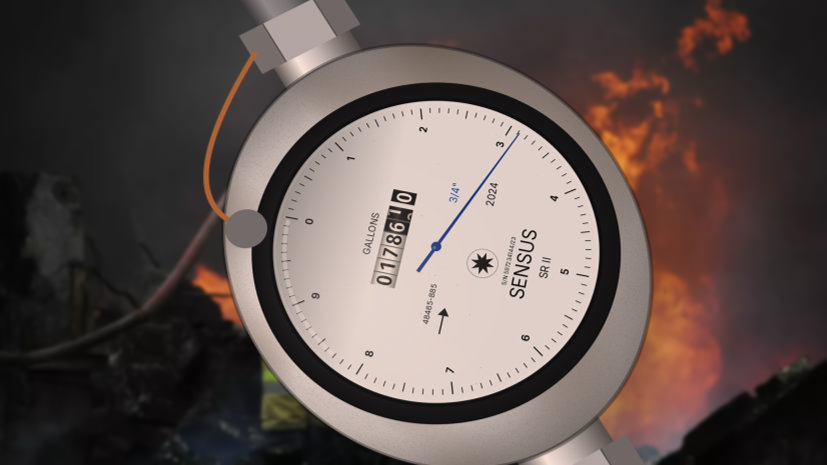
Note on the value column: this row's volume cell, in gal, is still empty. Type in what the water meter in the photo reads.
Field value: 178613.1 gal
